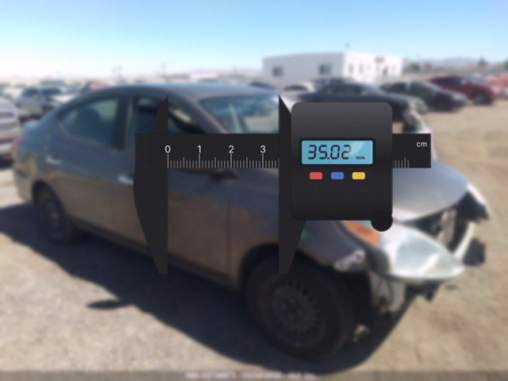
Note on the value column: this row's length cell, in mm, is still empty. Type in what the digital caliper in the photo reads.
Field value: 35.02 mm
